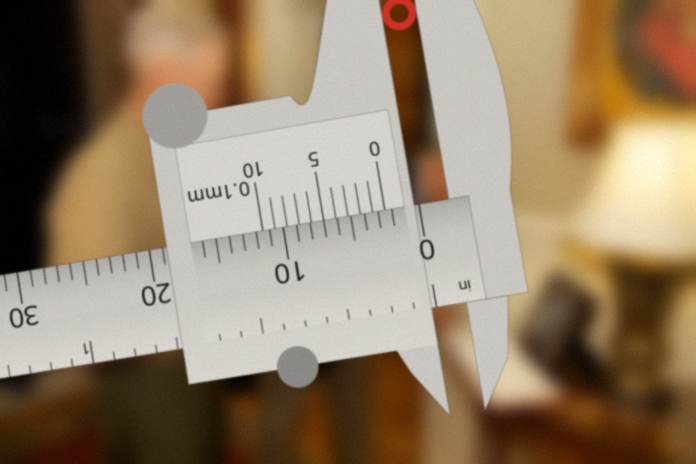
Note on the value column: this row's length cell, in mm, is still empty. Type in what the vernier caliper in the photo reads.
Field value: 2.5 mm
